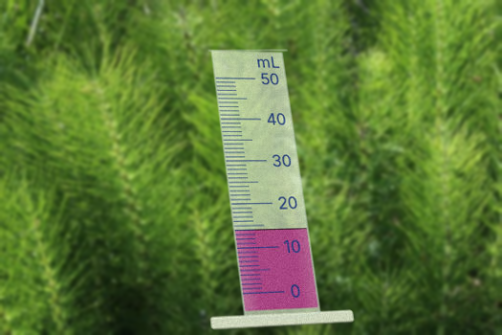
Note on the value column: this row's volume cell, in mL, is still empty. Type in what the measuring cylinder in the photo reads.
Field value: 14 mL
